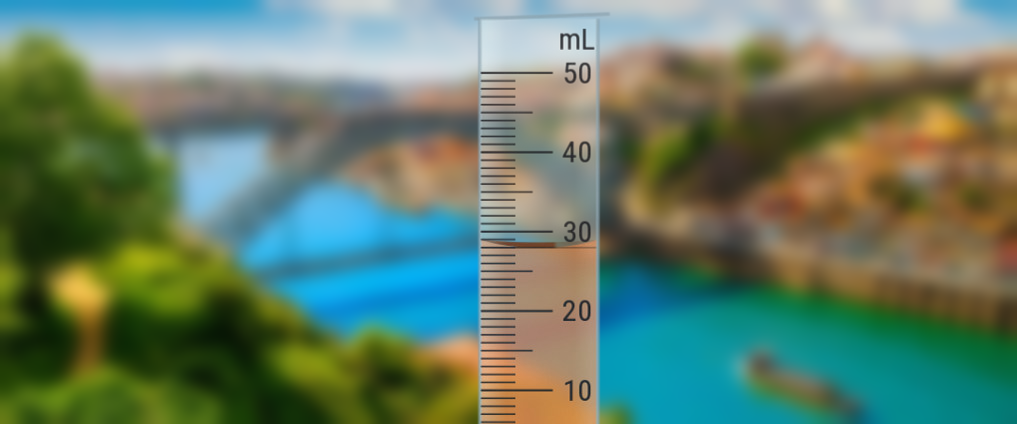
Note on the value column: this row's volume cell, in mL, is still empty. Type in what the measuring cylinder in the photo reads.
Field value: 28 mL
